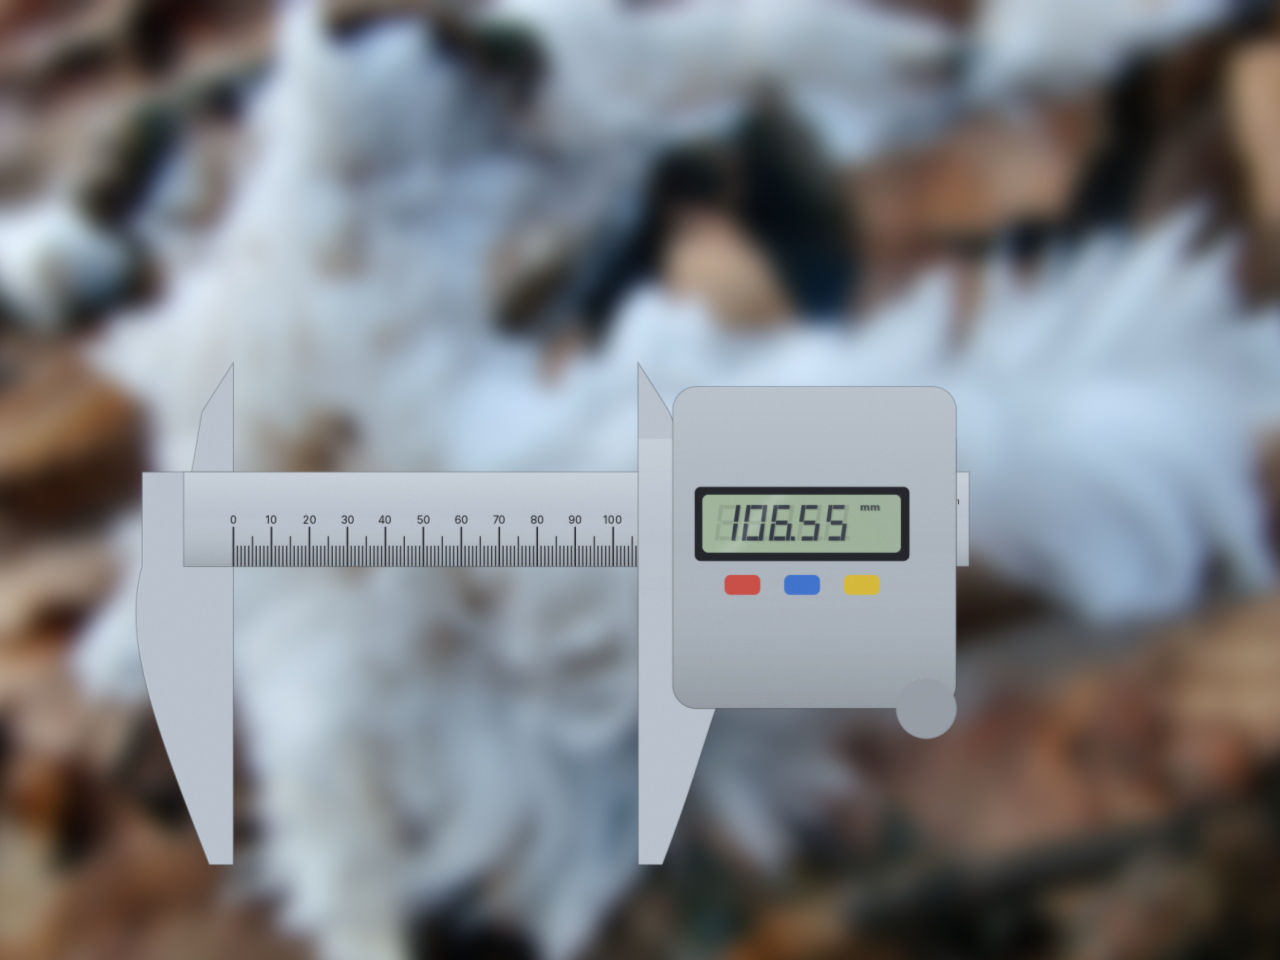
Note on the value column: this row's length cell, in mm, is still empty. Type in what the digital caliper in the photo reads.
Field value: 106.55 mm
